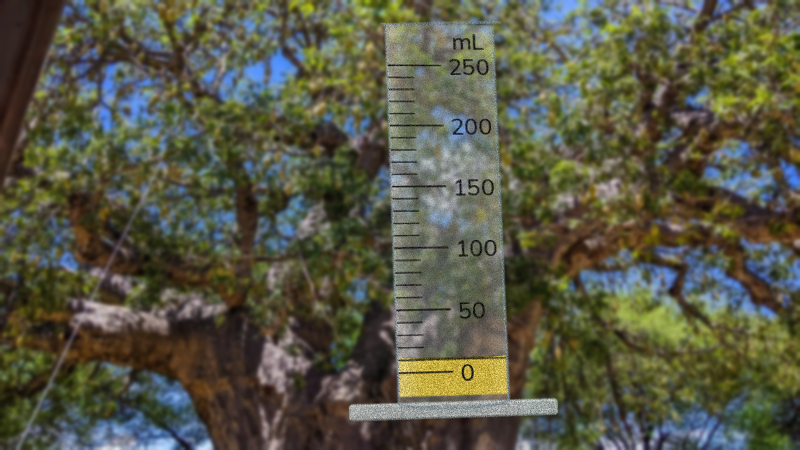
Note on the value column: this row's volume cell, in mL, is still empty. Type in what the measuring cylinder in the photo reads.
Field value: 10 mL
